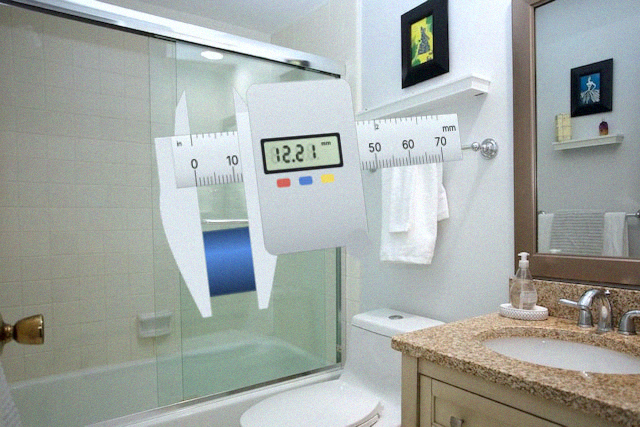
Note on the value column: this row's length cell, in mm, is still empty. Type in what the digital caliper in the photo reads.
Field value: 12.21 mm
